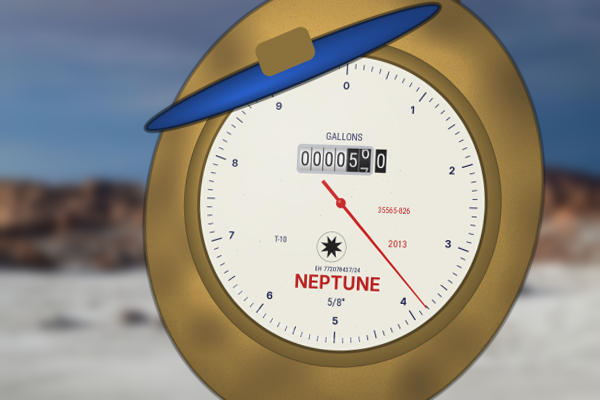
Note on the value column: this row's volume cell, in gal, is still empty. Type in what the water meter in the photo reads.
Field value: 563.8 gal
